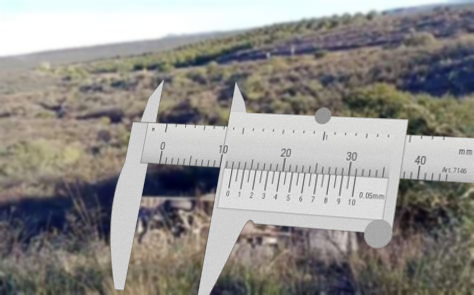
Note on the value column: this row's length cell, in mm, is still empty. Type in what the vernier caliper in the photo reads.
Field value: 12.0 mm
